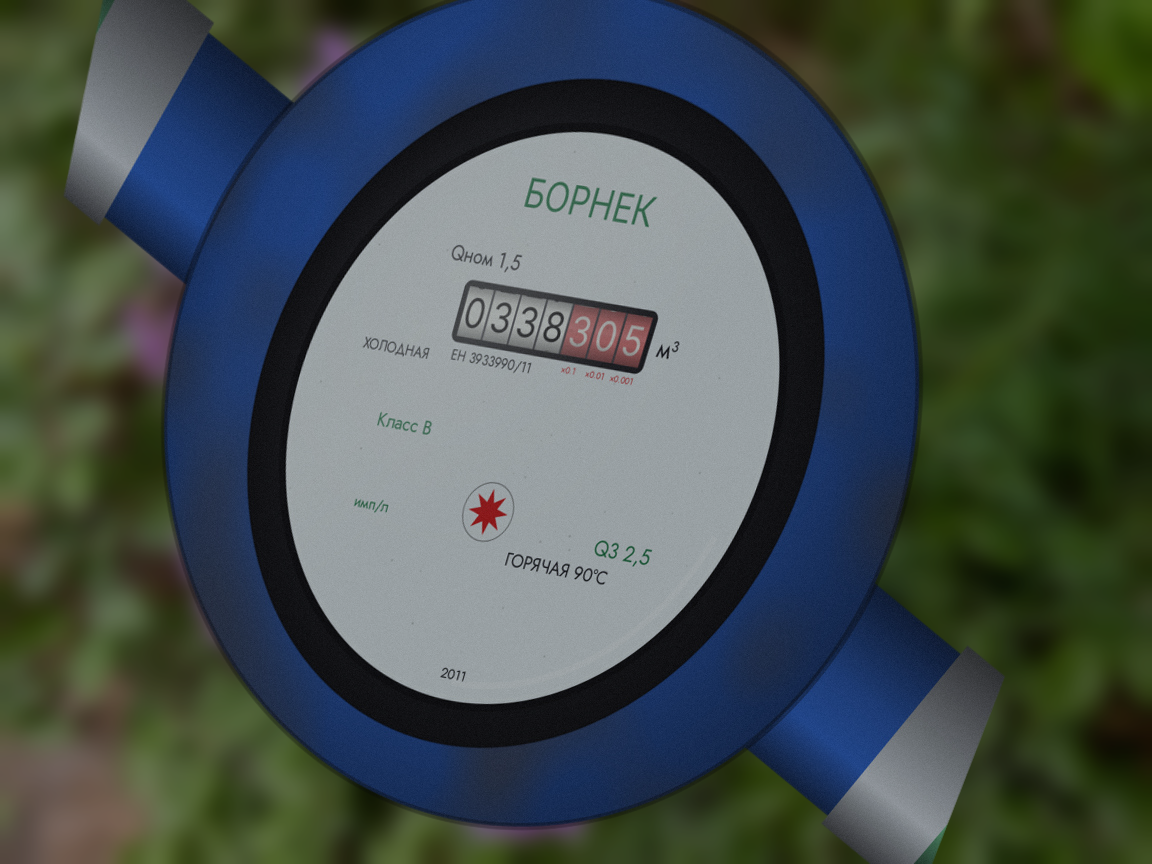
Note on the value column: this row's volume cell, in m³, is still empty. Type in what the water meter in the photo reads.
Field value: 338.305 m³
